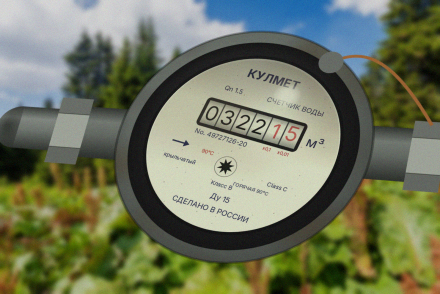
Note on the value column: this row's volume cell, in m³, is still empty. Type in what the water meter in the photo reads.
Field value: 322.15 m³
